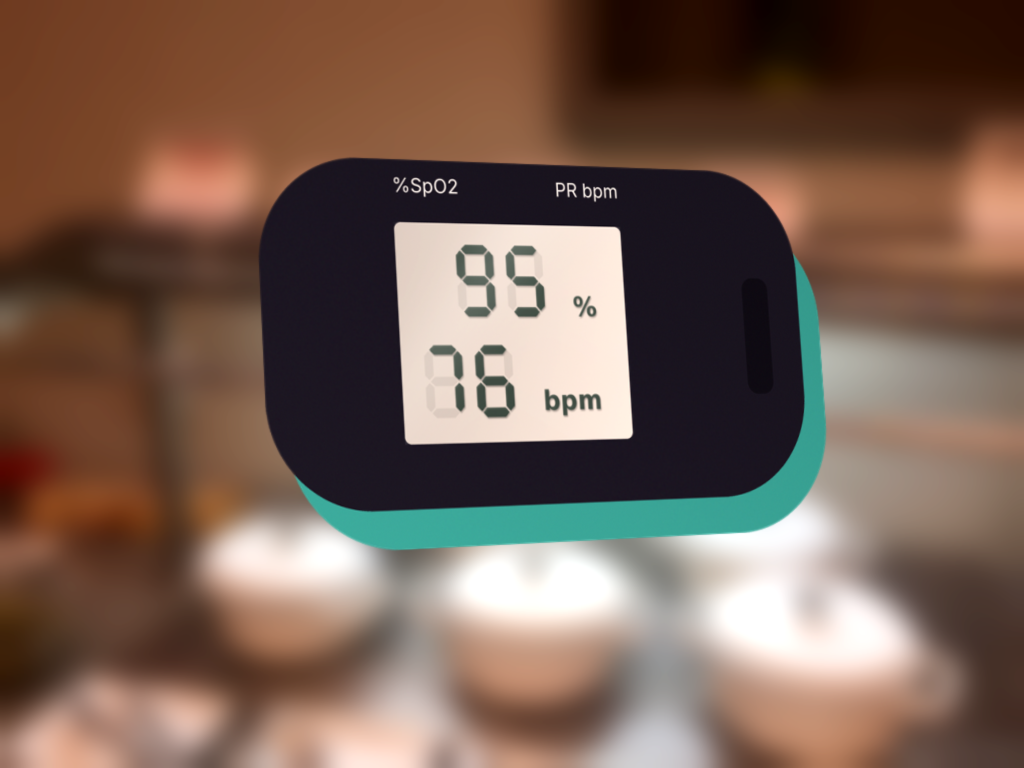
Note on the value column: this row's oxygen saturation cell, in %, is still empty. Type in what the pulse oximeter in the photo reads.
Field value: 95 %
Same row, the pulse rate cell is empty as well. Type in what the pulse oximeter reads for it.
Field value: 76 bpm
